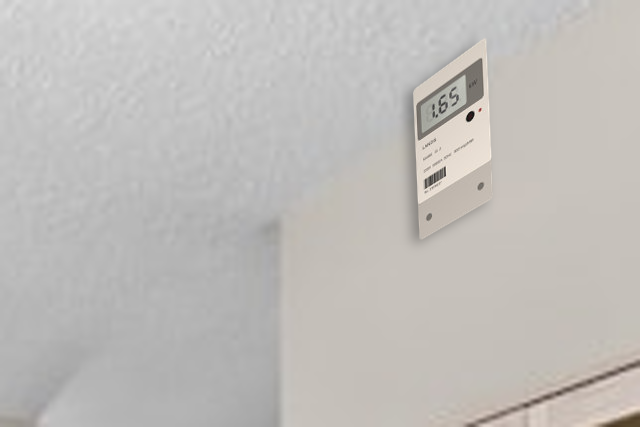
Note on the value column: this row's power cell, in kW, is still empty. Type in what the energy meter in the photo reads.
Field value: 1.65 kW
